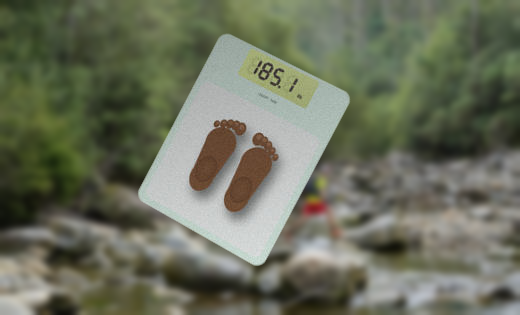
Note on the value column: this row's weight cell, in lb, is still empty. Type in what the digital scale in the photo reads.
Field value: 185.1 lb
